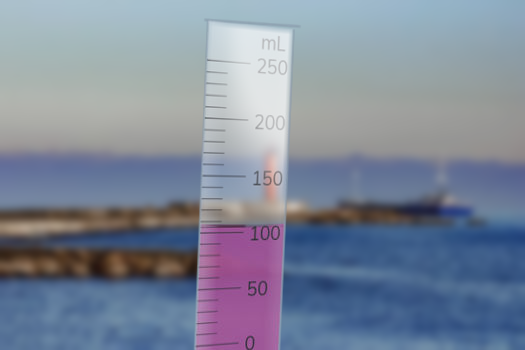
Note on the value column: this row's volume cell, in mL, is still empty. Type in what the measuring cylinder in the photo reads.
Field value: 105 mL
